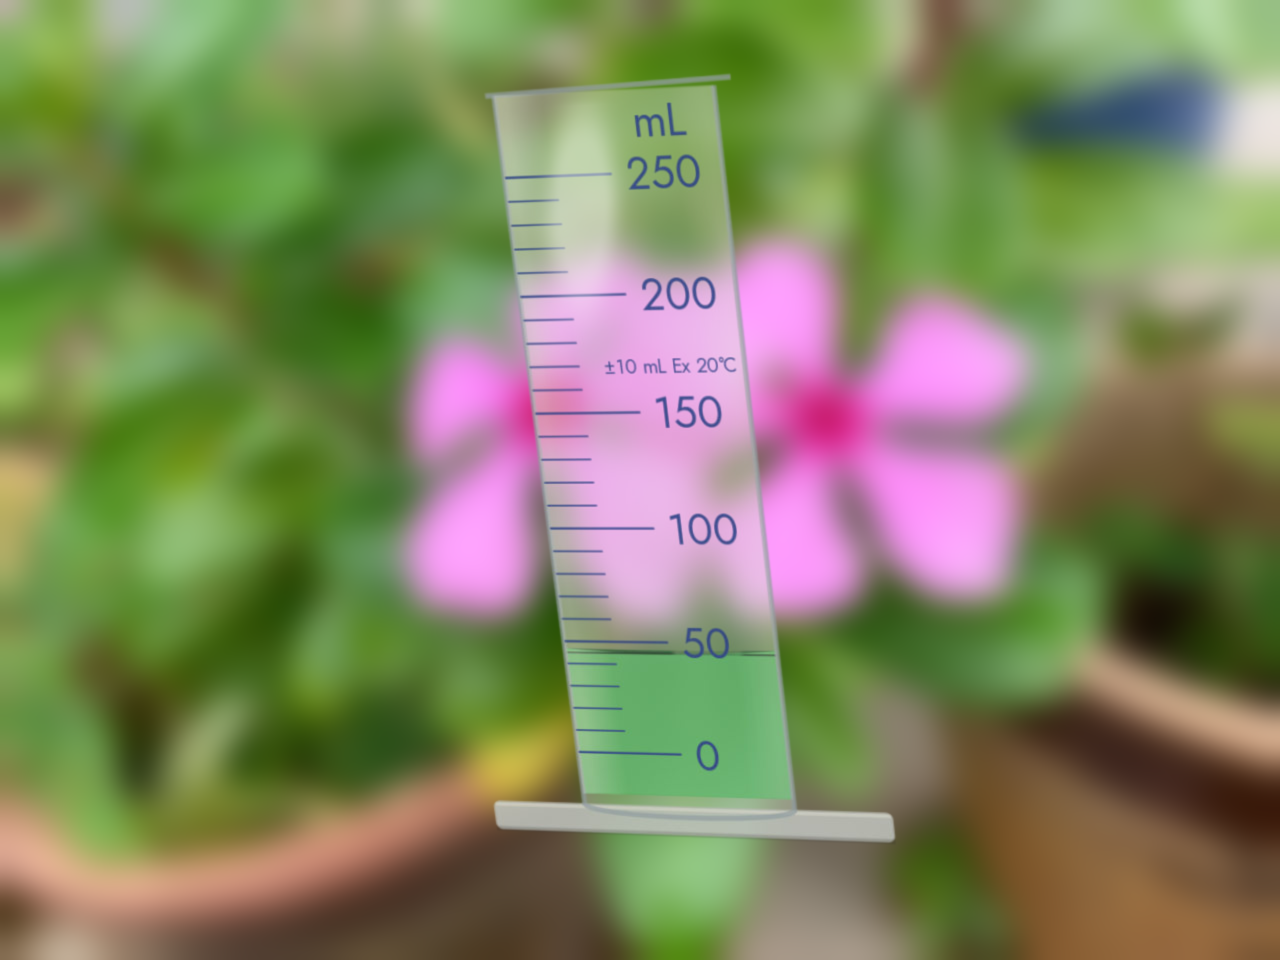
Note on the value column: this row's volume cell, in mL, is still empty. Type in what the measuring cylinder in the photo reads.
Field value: 45 mL
